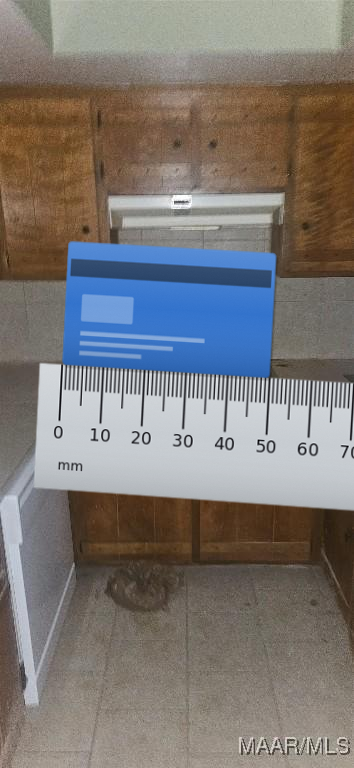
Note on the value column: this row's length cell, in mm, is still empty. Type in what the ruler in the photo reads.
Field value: 50 mm
